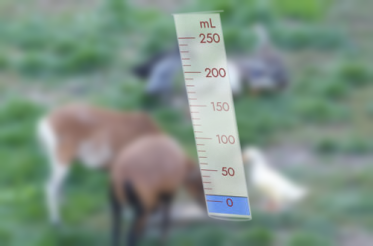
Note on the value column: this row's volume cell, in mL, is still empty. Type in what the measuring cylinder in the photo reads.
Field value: 10 mL
